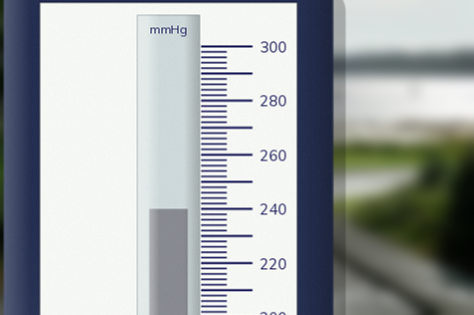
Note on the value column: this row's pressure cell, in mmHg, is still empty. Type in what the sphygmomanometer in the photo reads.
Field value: 240 mmHg
